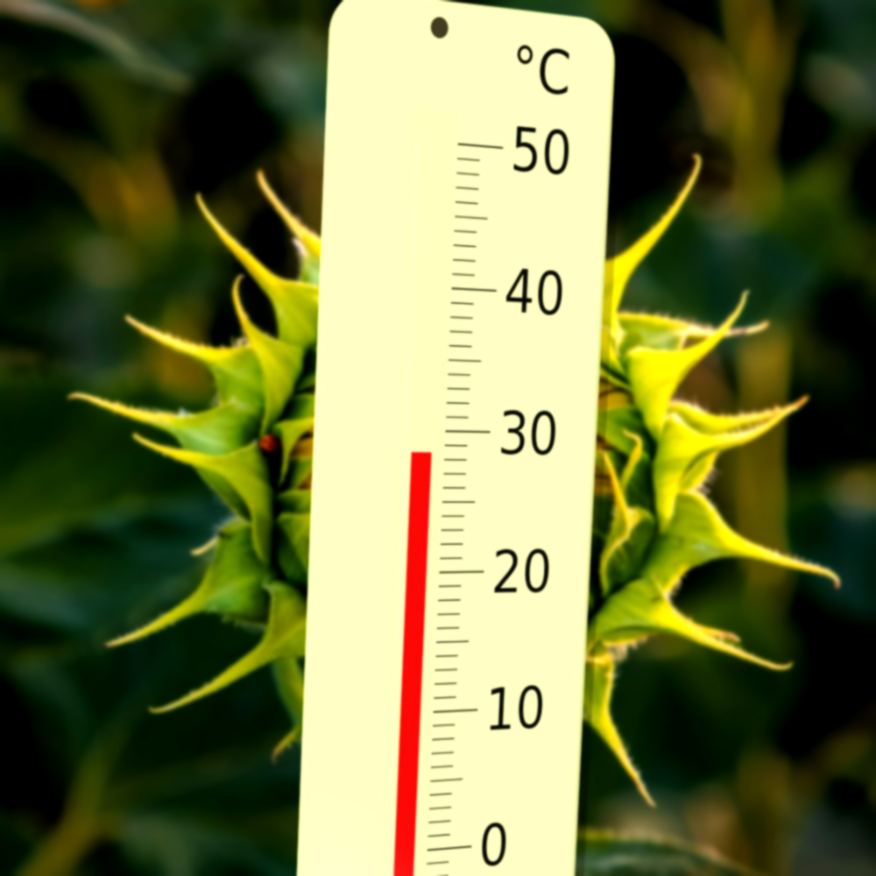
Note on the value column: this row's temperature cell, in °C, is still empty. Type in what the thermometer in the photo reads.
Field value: 28.5 °C
